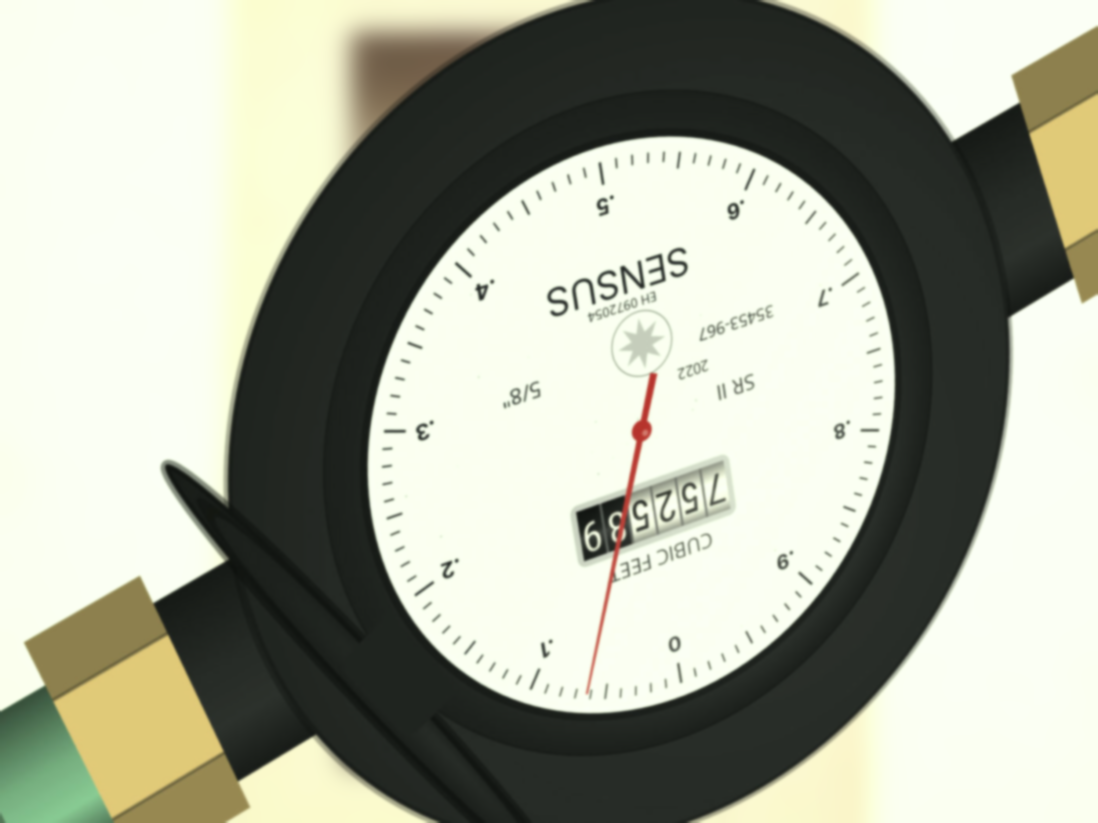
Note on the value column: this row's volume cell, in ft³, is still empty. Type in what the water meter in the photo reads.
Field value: 752589.06 ft³
